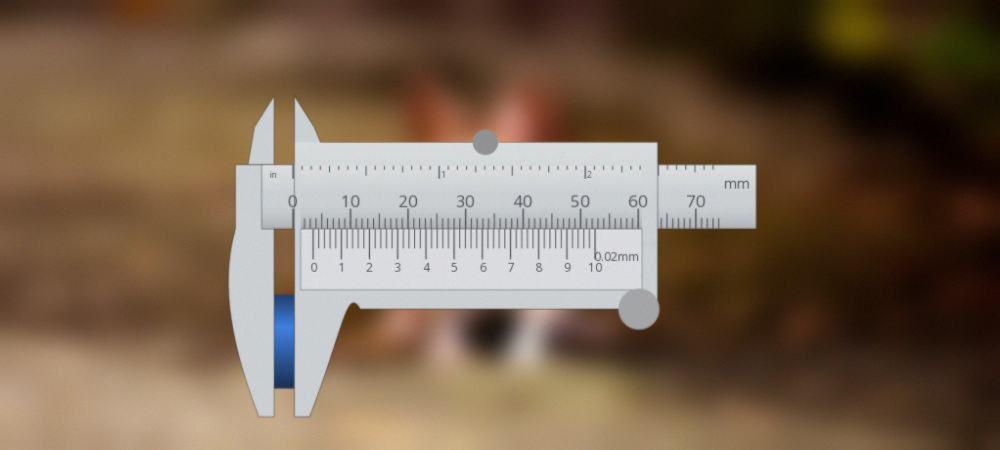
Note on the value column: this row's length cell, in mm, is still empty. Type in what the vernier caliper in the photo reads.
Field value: 3.5 mm
